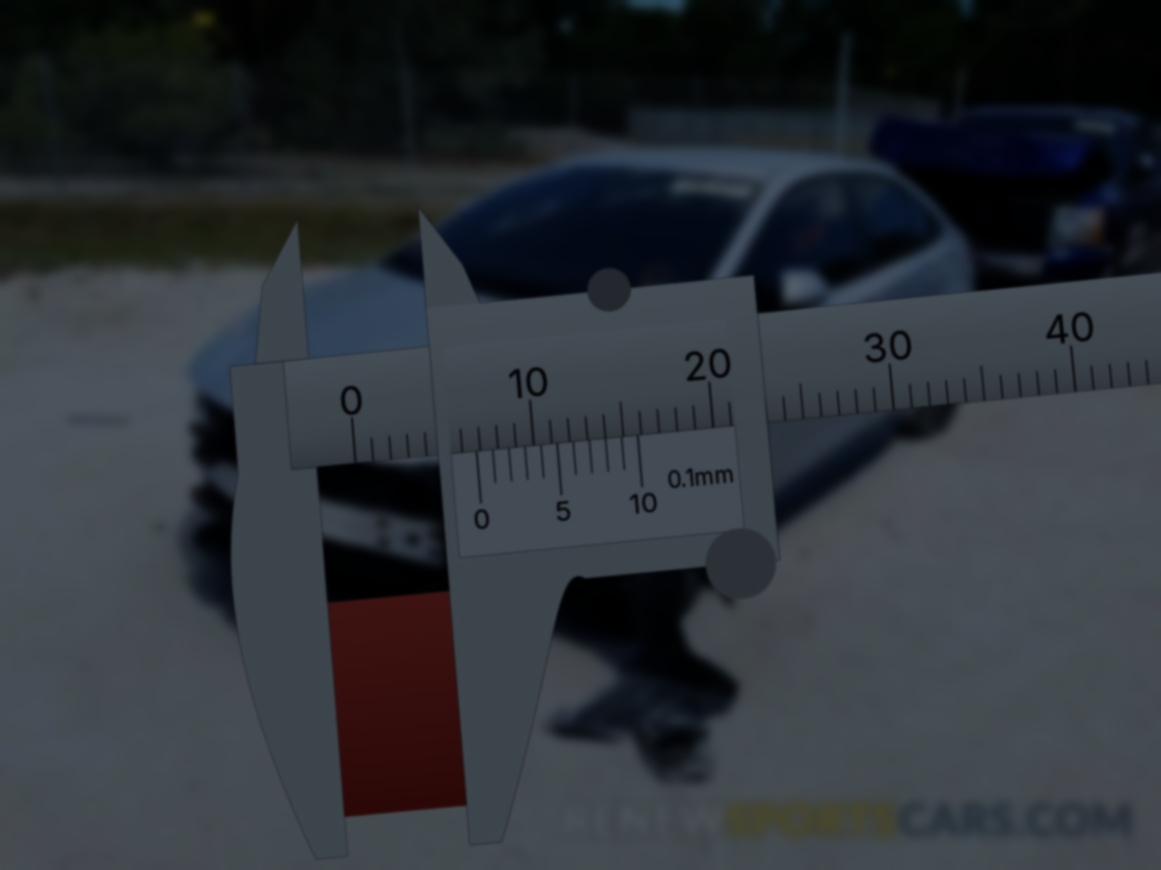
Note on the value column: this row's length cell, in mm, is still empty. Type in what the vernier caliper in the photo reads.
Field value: 6.8 mm
